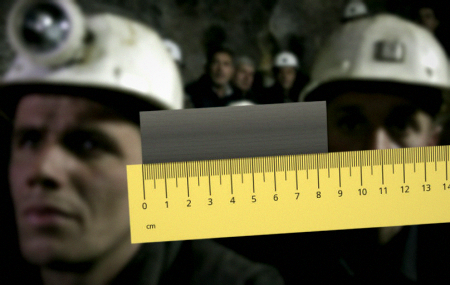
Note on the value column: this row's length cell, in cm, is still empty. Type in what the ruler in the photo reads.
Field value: 8.5 cm
